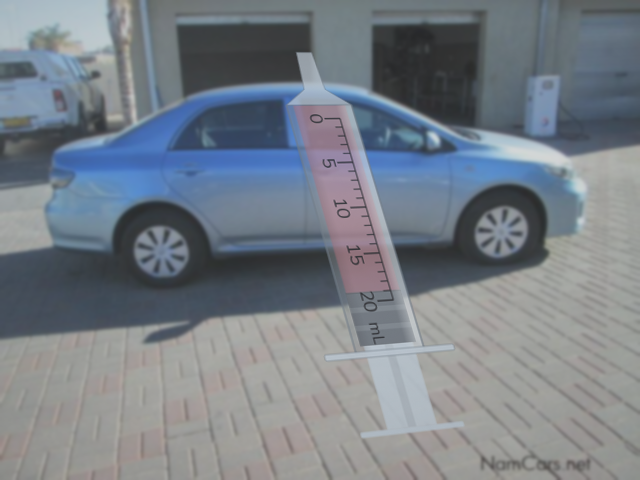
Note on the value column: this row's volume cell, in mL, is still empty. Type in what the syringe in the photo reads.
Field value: 19 mL
